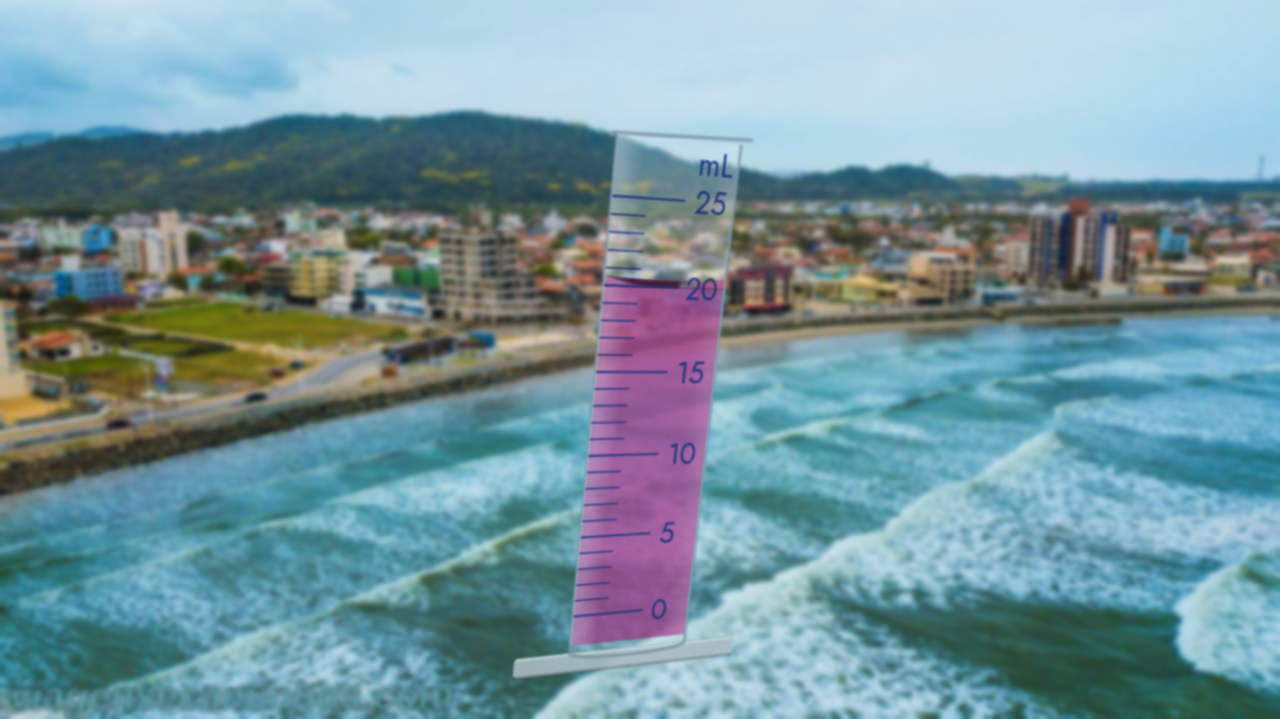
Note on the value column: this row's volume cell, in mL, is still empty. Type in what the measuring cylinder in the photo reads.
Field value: 20 mL
